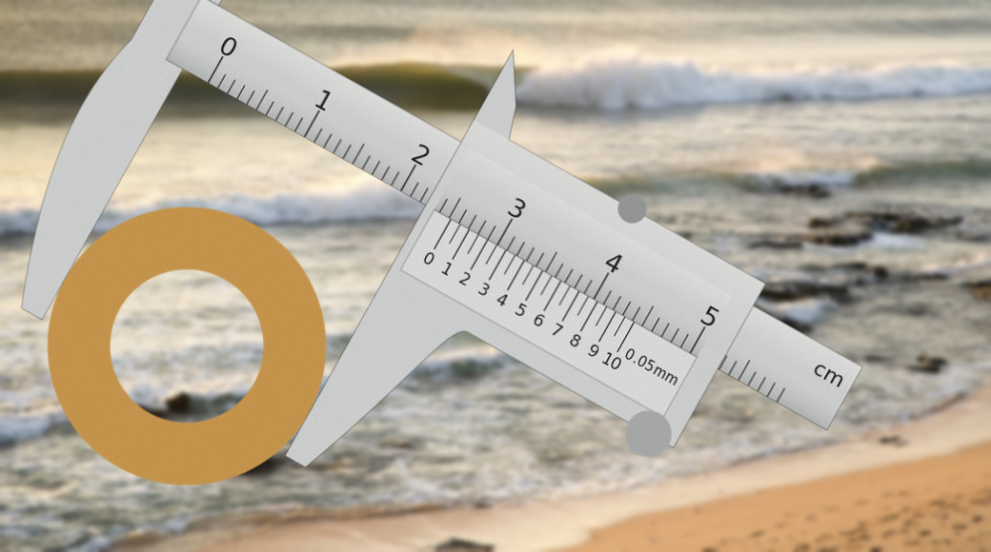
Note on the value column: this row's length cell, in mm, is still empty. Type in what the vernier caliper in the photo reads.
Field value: 25.2 mm
